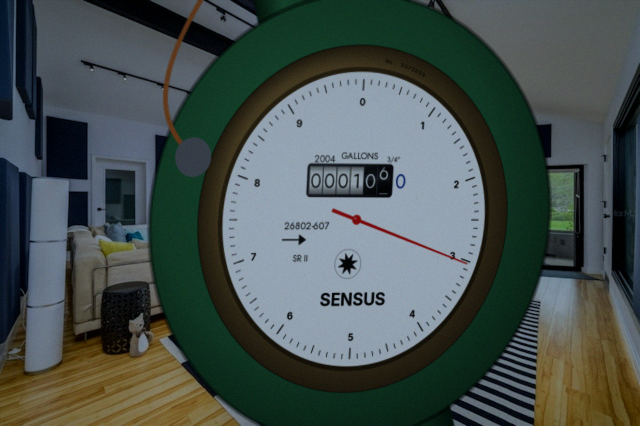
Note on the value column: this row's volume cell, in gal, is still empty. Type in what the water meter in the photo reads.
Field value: 1063.0 gal
